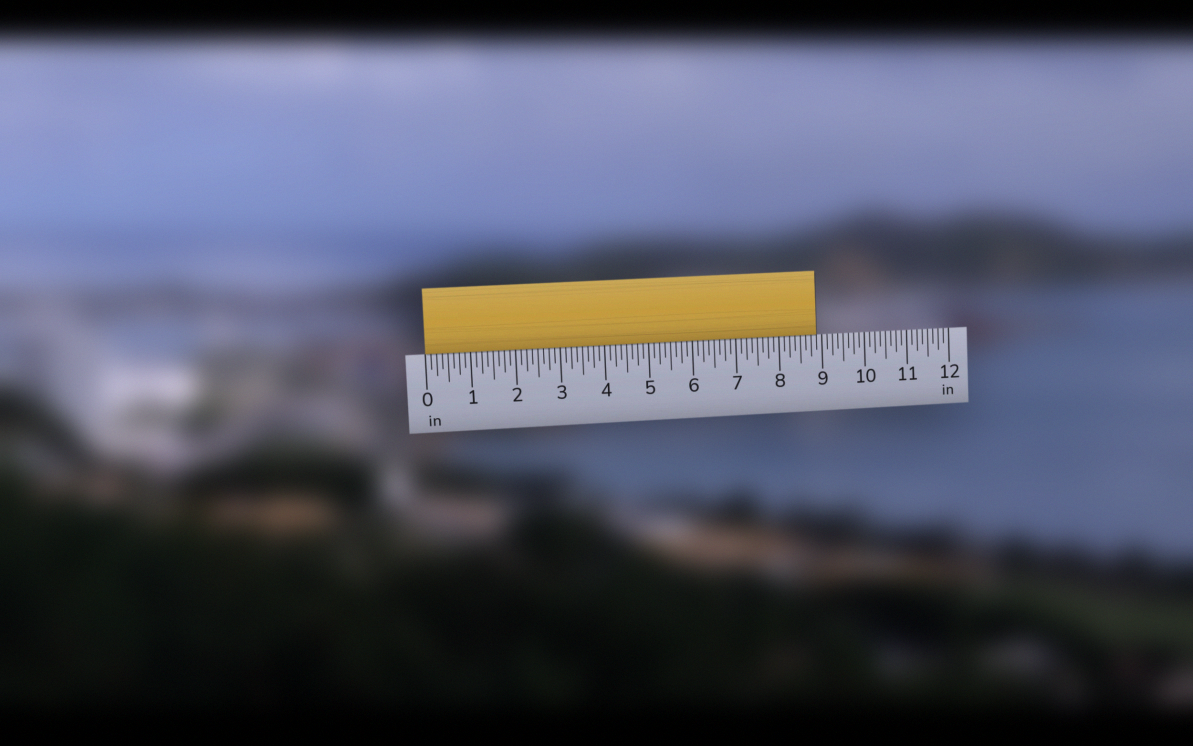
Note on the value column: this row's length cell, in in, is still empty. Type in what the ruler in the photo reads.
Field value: 8.875 in
